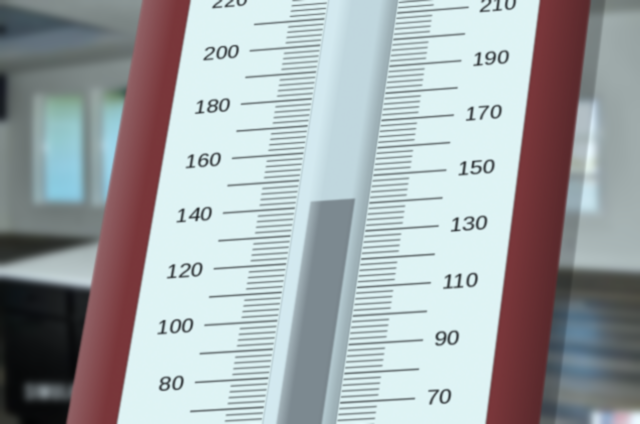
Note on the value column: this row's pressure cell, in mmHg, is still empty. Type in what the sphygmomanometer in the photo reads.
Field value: 142 mmHg
